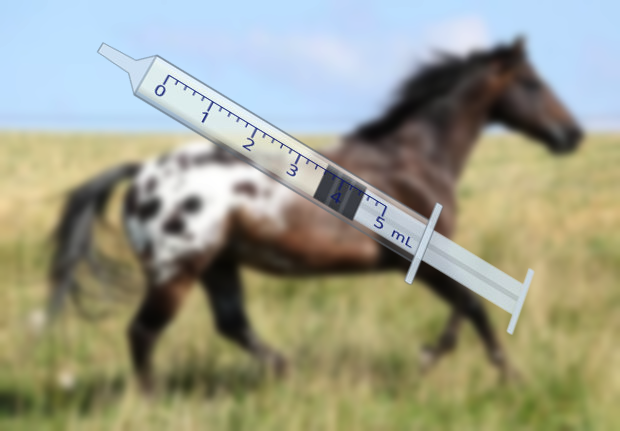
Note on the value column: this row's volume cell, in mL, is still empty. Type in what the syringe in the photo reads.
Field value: 3.6 mL
